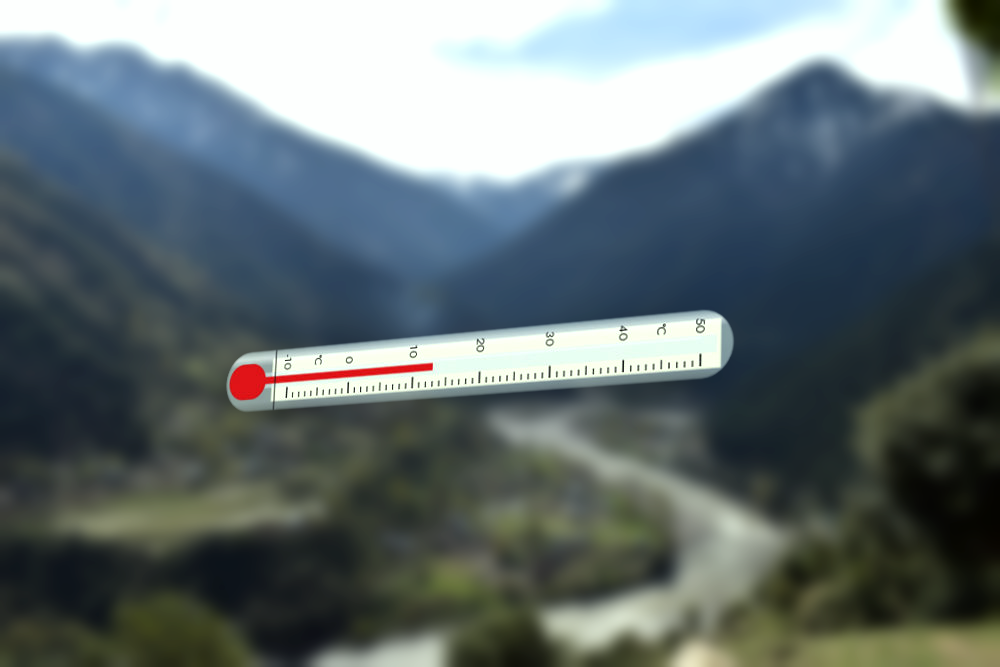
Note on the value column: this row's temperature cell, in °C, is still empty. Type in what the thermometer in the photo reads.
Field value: 13 °C
